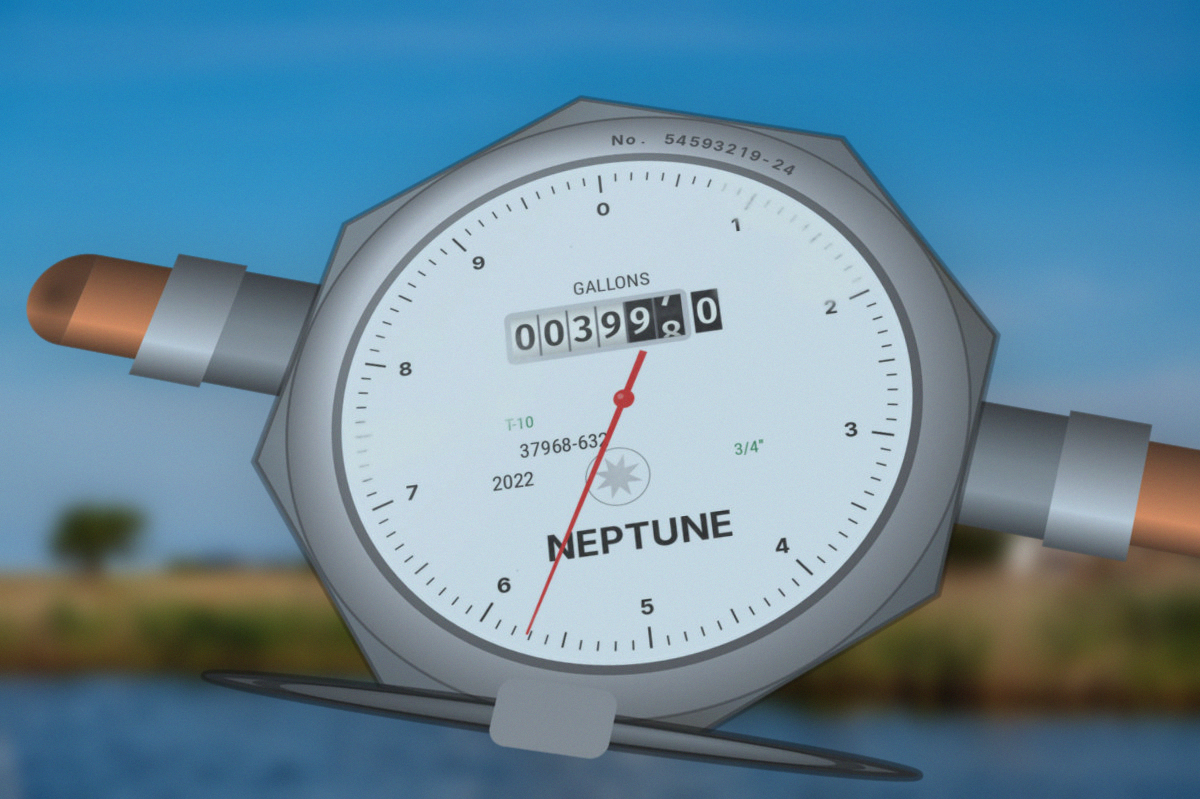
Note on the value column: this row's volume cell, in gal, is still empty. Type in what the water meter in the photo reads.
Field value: 39975.7 gal
